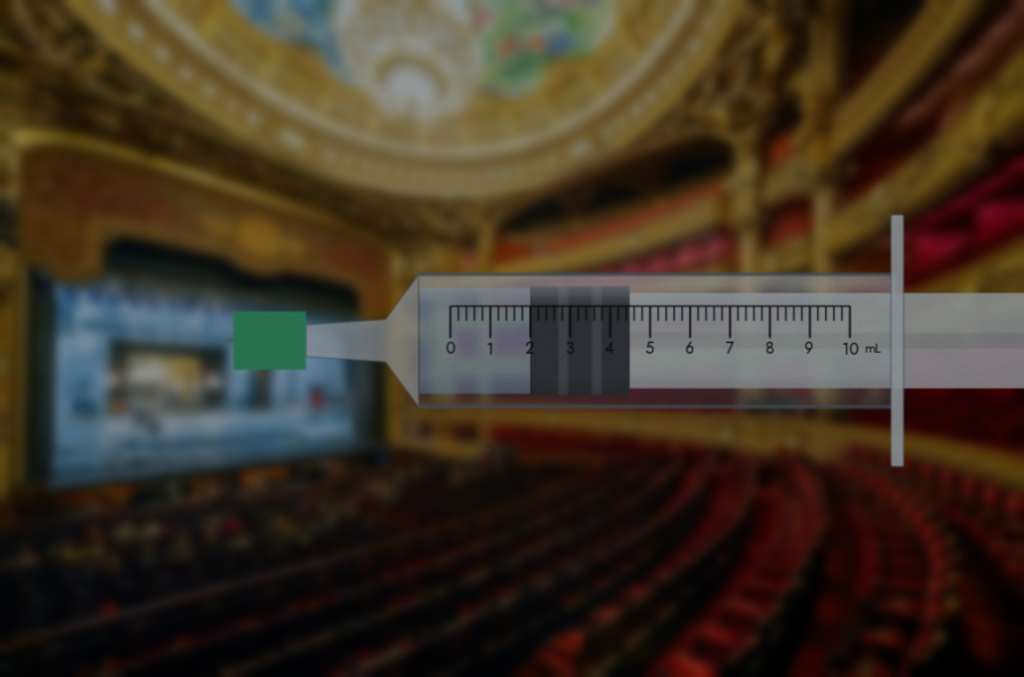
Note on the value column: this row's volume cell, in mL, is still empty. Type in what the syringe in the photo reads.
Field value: 2 mL
